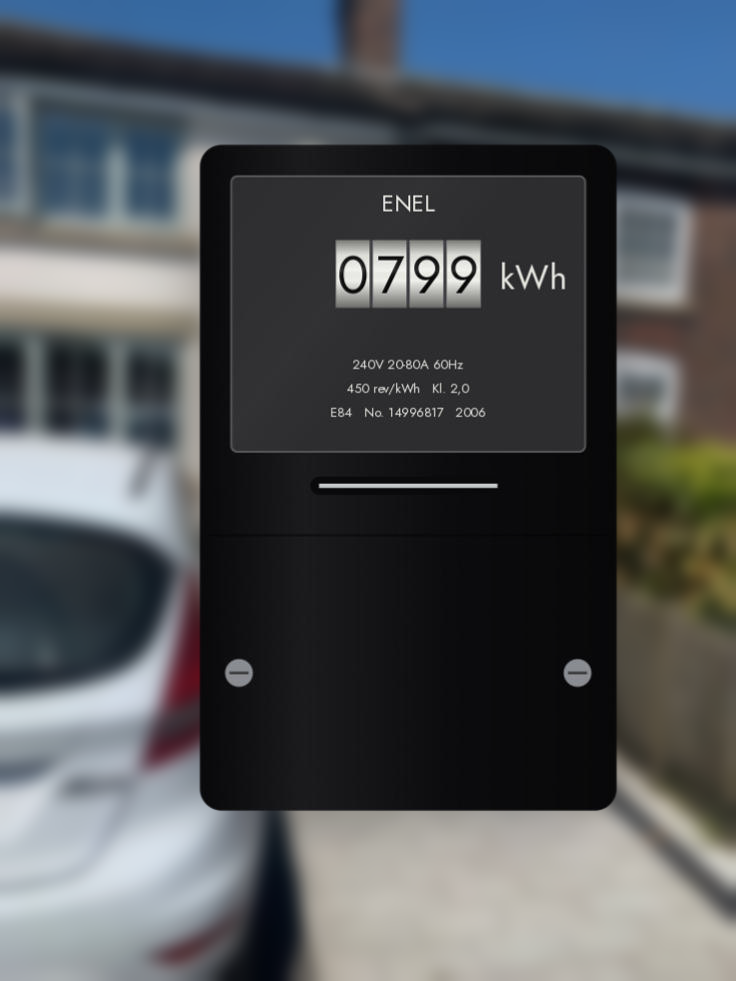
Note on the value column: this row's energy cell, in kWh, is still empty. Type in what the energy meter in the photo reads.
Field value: 799 kWh
